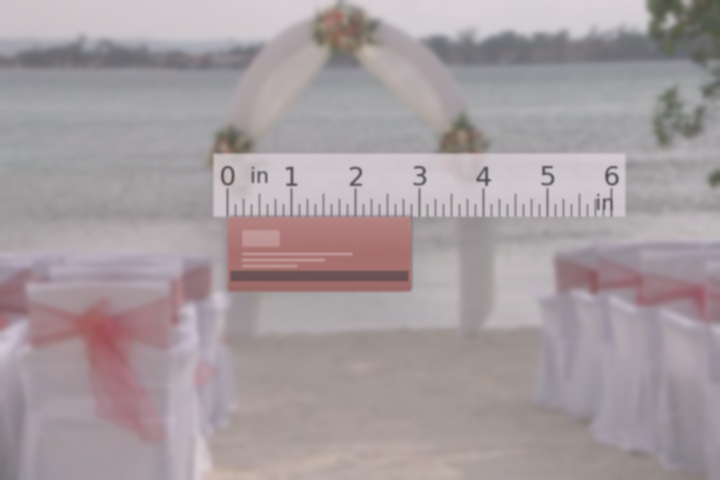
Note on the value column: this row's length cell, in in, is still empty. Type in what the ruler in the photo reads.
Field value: 2.875 in
